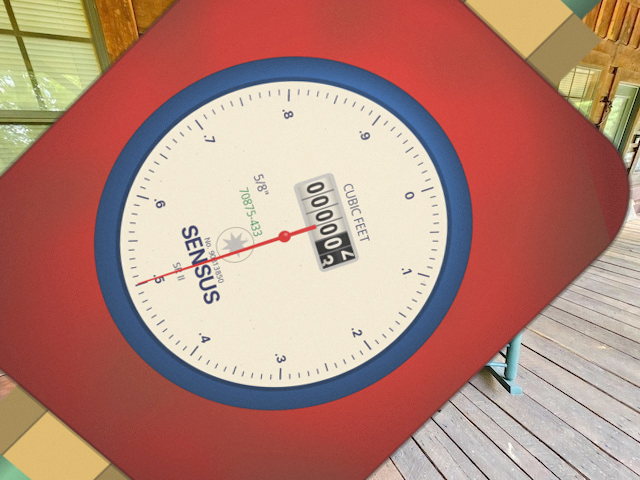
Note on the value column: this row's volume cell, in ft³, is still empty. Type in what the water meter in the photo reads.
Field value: 2.50 ft³
